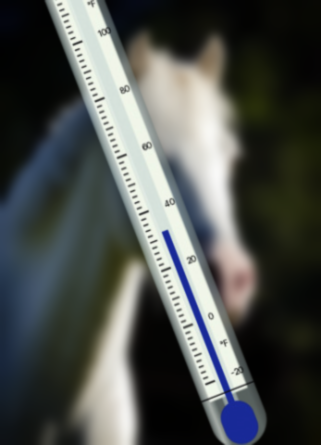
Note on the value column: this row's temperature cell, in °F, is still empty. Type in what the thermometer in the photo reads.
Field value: 32 °F
